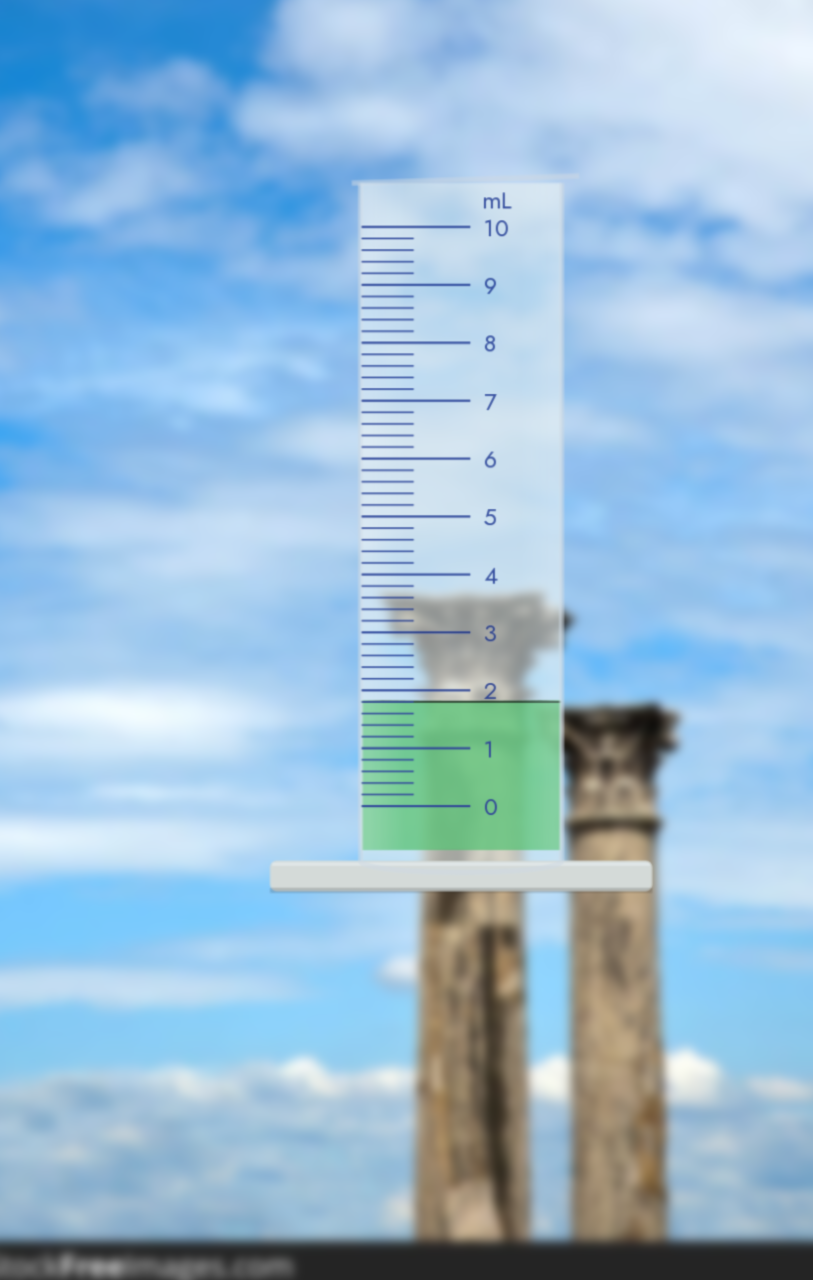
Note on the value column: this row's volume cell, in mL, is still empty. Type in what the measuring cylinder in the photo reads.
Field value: 1.8 mL
